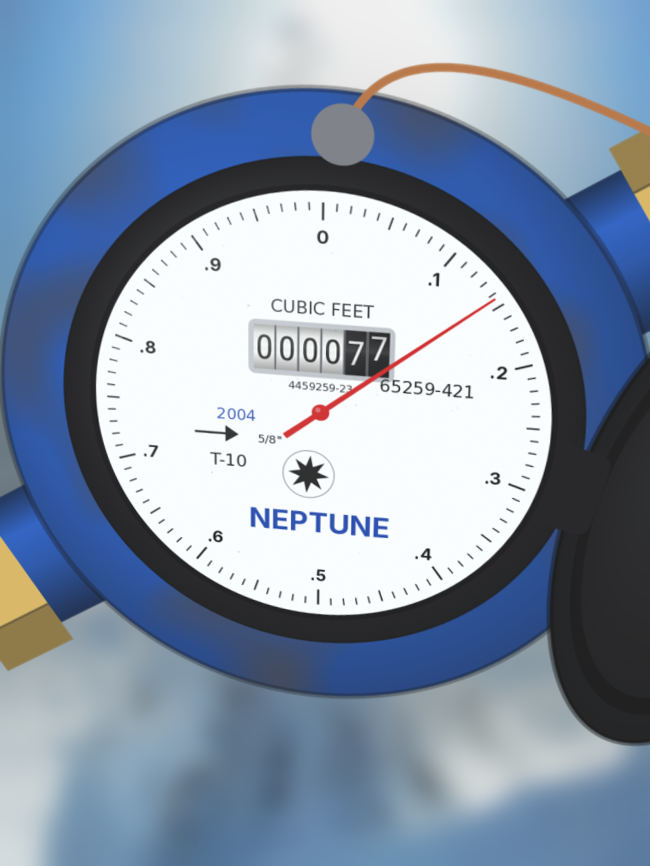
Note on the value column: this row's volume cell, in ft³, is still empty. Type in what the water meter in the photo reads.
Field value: 77.14 ft³
